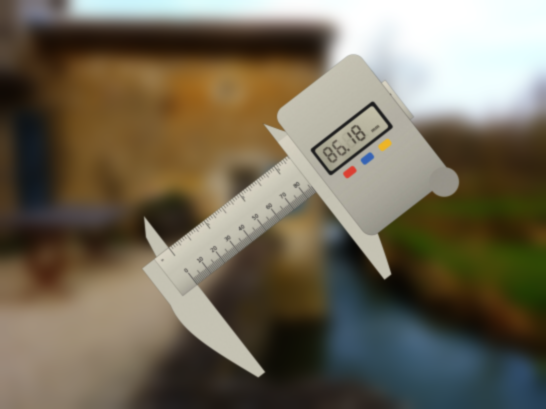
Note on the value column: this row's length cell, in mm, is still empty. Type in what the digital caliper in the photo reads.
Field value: 86.18 mm
